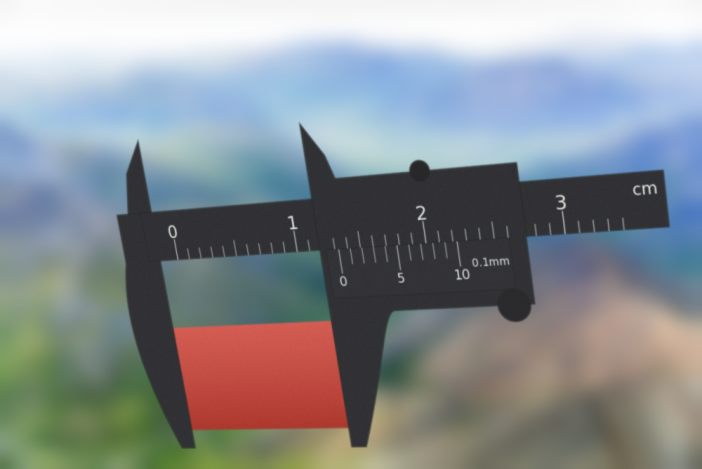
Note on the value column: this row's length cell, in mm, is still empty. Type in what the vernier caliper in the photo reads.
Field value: 13.3 mm
